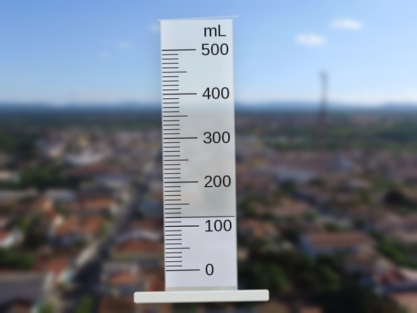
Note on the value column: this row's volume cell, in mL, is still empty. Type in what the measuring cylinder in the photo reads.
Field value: 120 mL
